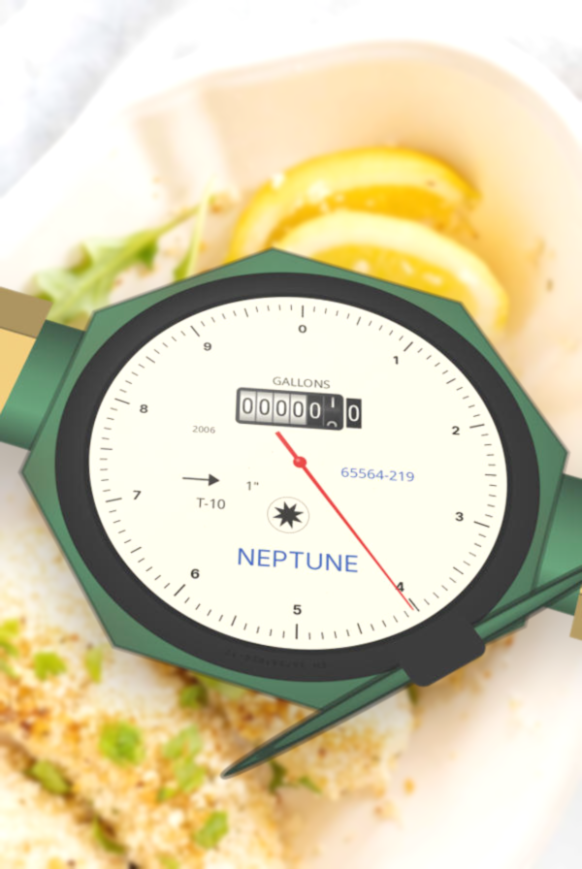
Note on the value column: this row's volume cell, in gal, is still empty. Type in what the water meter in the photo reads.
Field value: 14.0 gal
